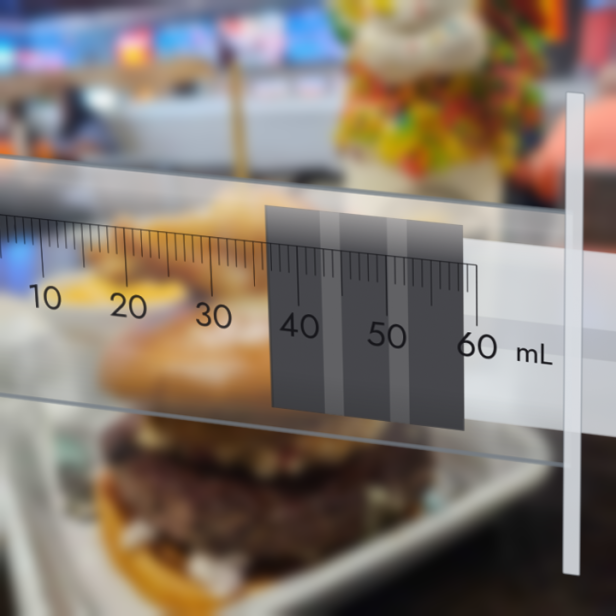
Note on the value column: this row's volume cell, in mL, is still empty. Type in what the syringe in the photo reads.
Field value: 36.5 mL
